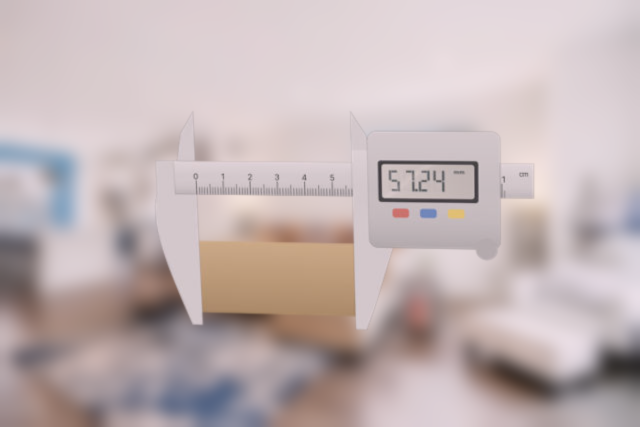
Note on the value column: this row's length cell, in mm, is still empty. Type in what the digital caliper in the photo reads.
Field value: 57.24 mm
